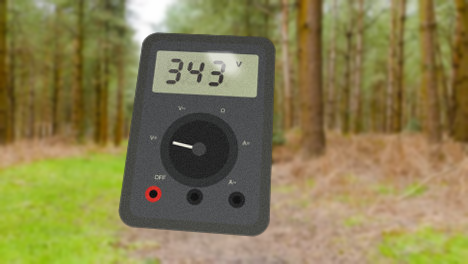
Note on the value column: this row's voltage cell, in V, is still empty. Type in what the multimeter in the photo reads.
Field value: 343 V
